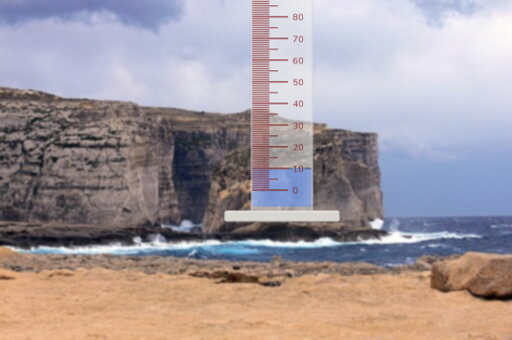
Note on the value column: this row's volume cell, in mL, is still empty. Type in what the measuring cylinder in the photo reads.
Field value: 10 mL
